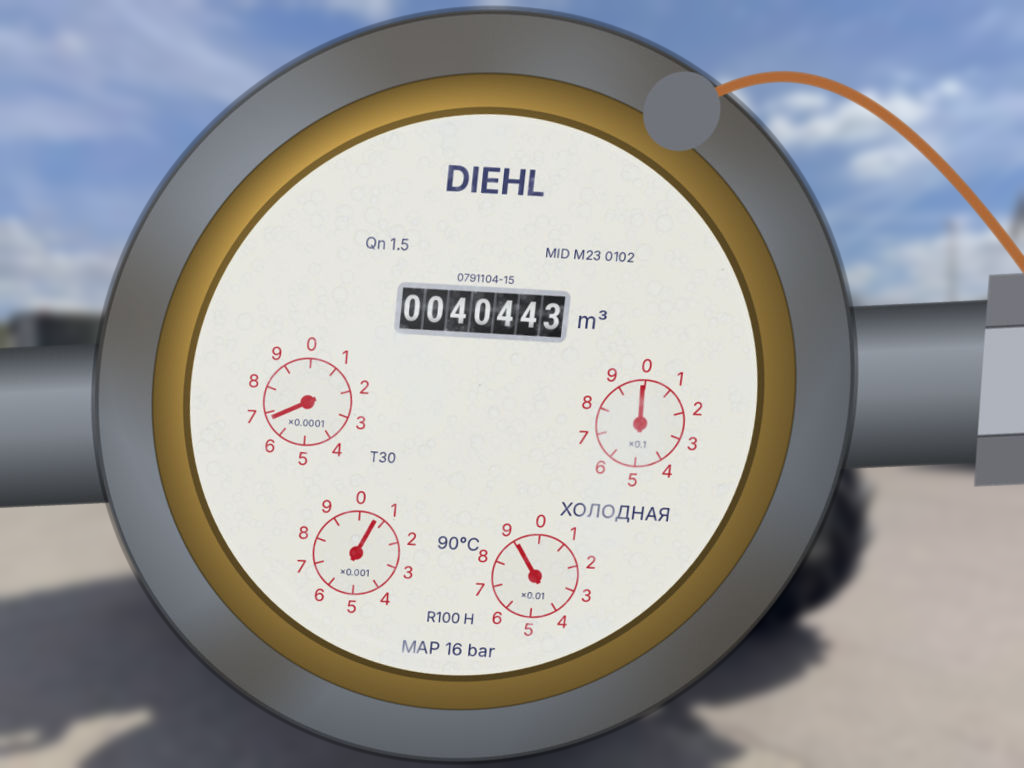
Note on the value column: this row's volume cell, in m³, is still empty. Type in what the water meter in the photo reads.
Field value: 40442.9906 m³
